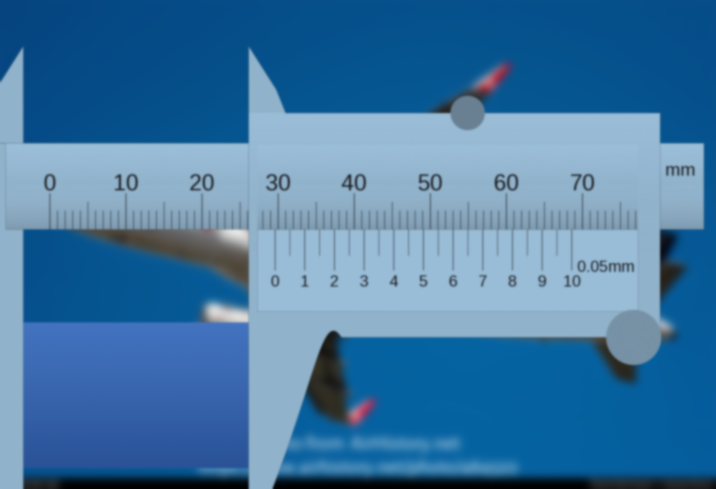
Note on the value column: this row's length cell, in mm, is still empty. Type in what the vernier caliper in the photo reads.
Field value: 29.6 mm
